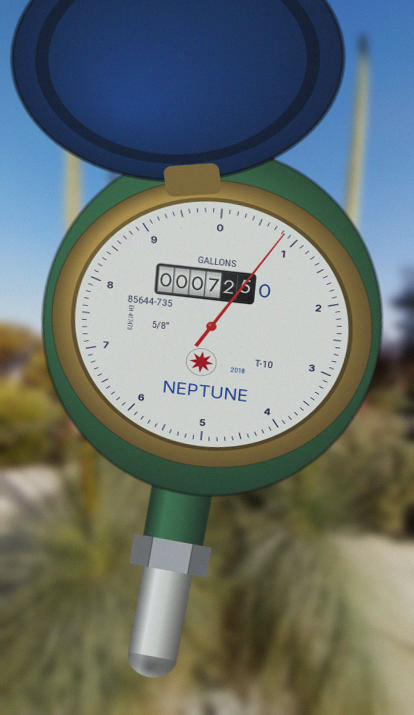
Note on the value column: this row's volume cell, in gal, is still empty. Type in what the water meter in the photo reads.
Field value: 7250.8 gal
